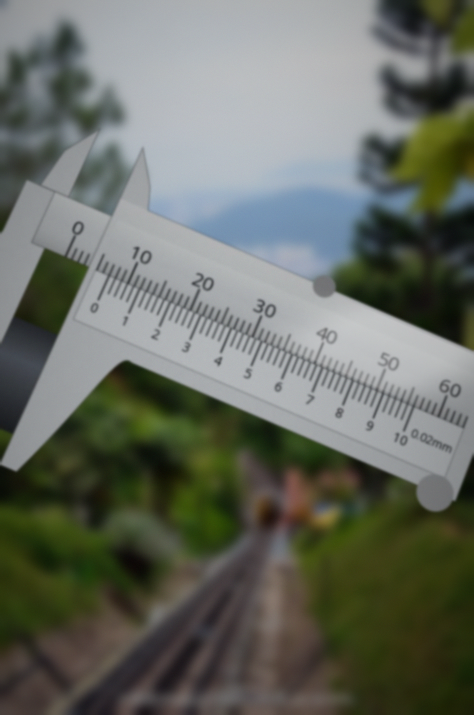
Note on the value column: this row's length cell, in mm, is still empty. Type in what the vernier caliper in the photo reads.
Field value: 7.0 mm
